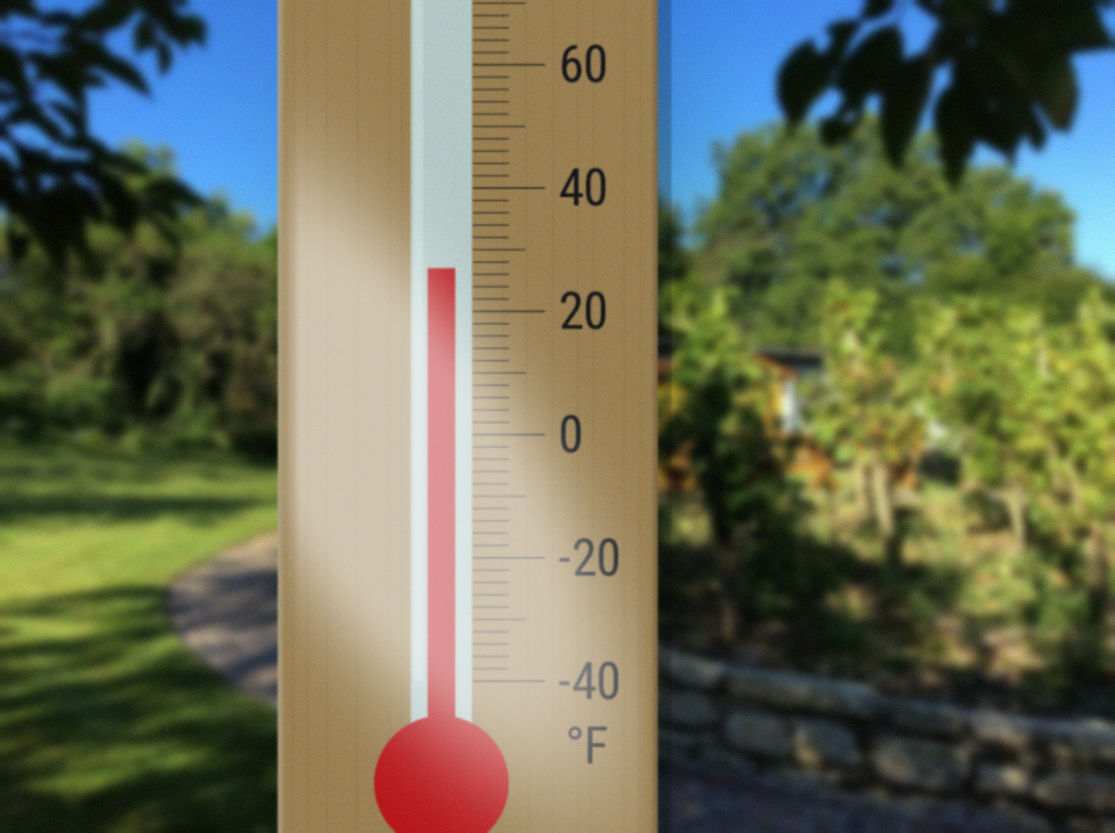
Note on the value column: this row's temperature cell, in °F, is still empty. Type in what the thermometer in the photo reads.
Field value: 27 °F
